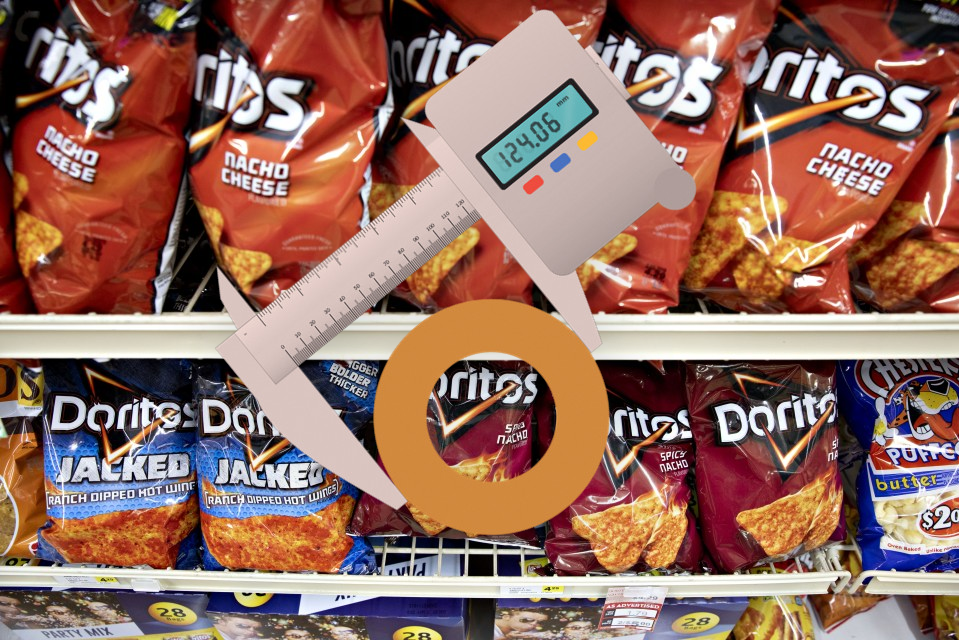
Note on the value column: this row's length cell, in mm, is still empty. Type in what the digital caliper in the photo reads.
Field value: 124.06 mm
